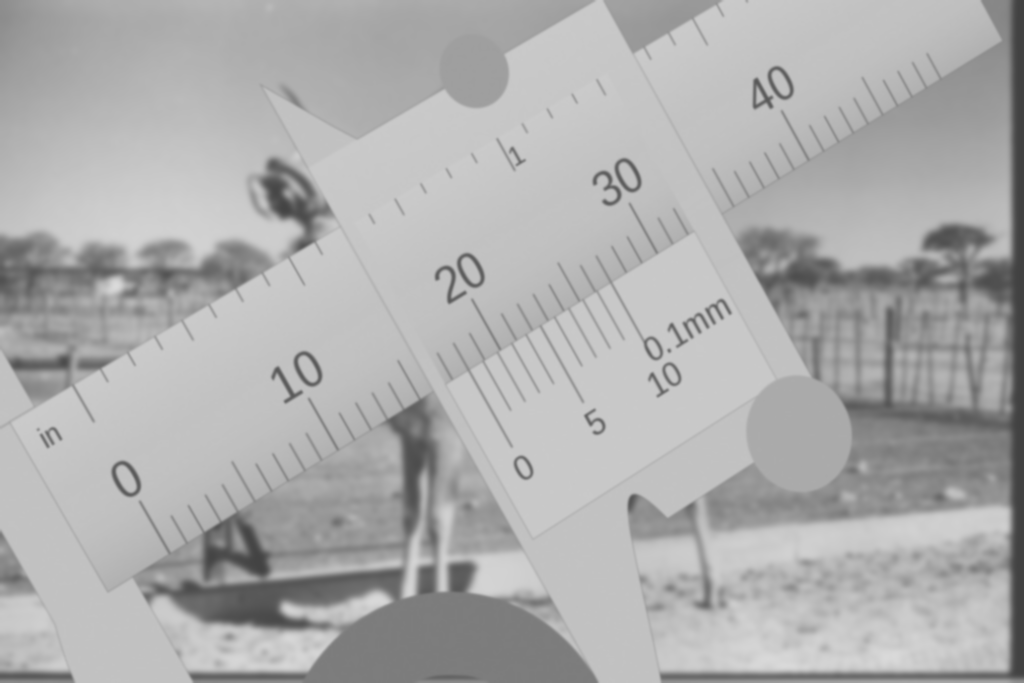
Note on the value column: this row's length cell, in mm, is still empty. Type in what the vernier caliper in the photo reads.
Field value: 18.0 mm
